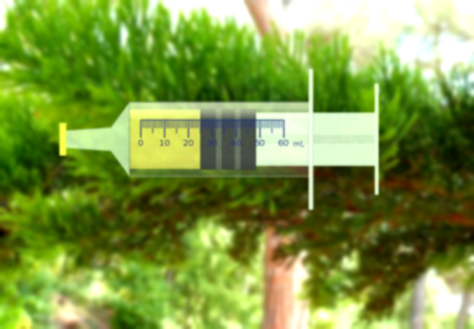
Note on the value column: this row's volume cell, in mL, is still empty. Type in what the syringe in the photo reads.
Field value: 25 mL
